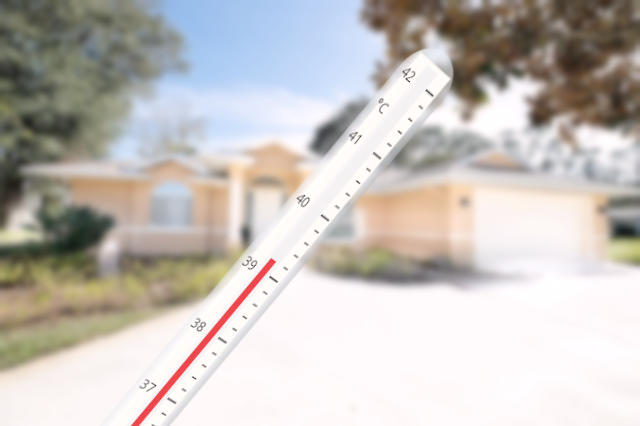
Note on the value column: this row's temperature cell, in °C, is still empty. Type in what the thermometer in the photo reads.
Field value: 39.2 °C
